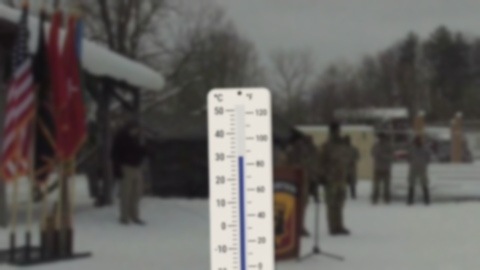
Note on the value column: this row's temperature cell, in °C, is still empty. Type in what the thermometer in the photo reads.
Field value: 30 °C
